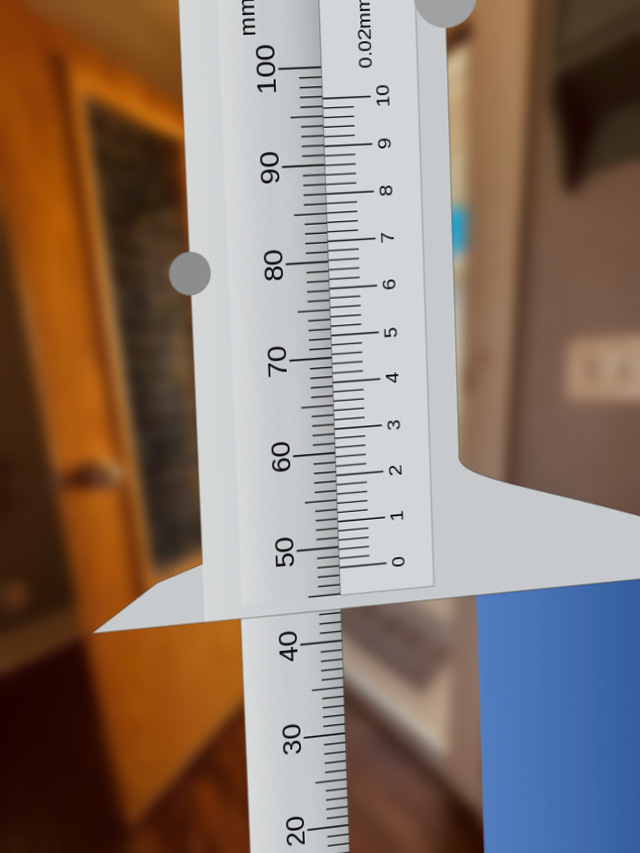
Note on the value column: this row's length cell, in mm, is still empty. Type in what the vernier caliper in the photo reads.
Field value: 47.8 mm
